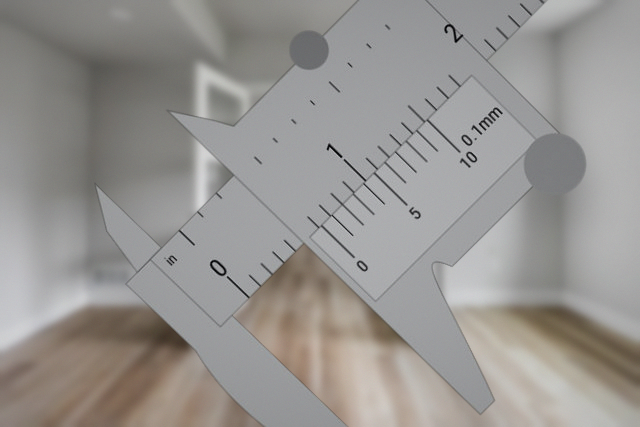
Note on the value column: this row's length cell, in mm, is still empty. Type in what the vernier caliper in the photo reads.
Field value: 6.2 mm
